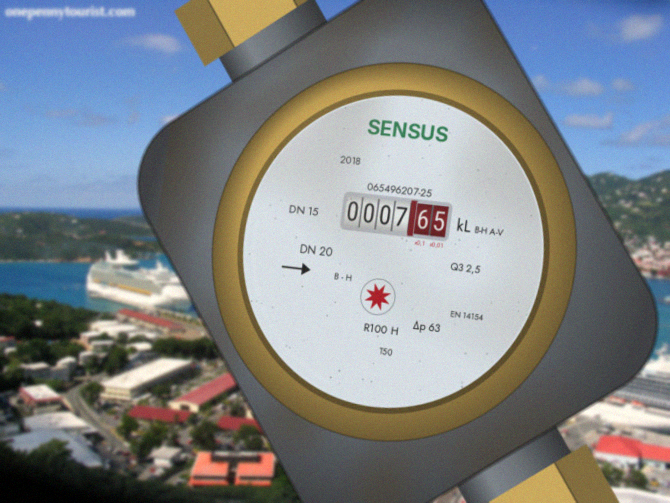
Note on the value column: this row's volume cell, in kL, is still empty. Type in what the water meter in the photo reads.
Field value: 7.65 kL
